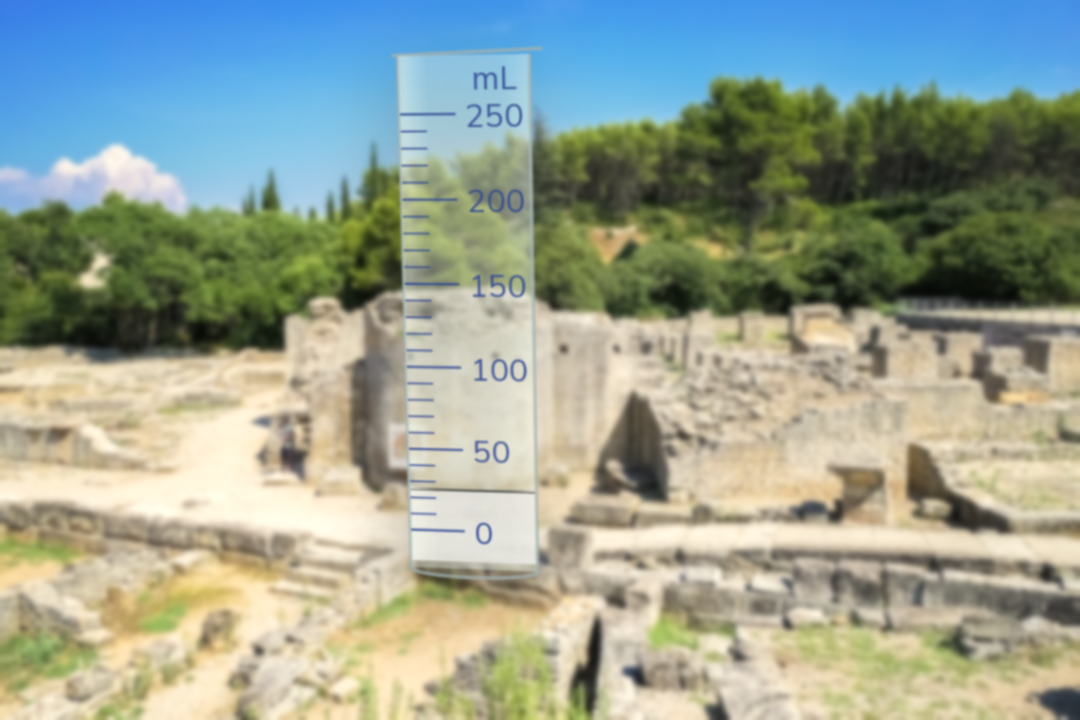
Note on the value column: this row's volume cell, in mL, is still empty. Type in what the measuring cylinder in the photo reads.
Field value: 25 mL
